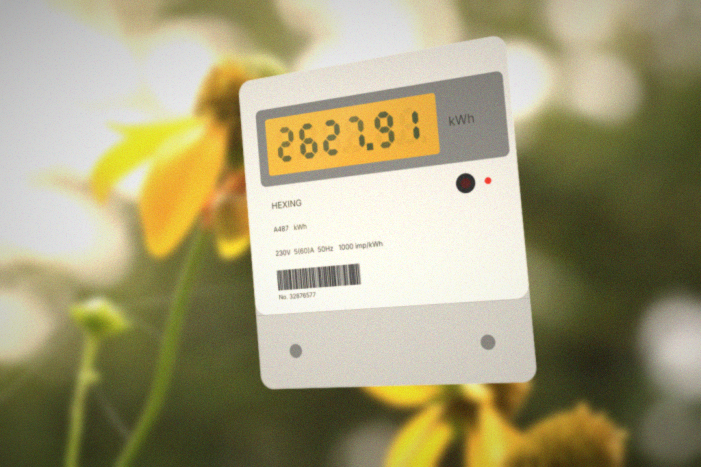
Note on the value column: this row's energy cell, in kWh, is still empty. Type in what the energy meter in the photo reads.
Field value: 2627.91 kWh
